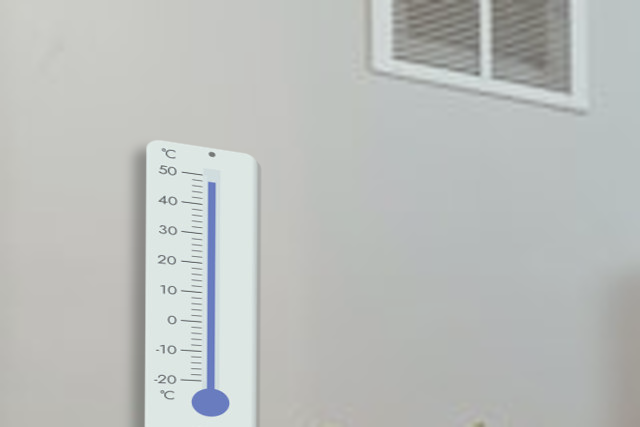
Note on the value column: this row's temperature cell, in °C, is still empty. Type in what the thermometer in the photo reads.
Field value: 48 °C
